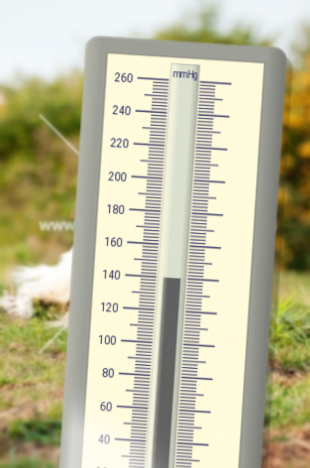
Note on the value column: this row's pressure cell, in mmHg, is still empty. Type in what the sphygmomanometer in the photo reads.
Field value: 140 mmHg
